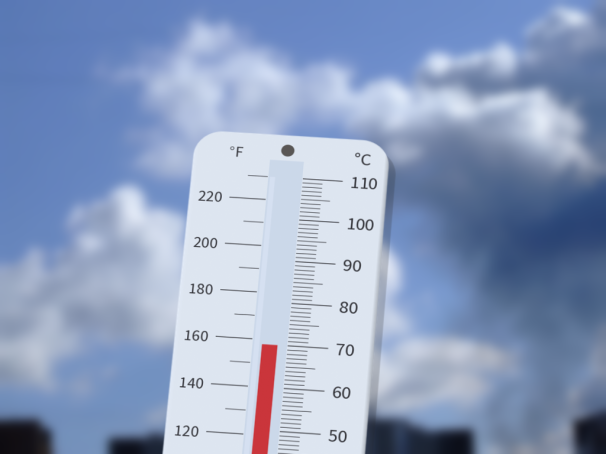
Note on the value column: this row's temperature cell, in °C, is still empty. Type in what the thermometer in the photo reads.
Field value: 70 °C
